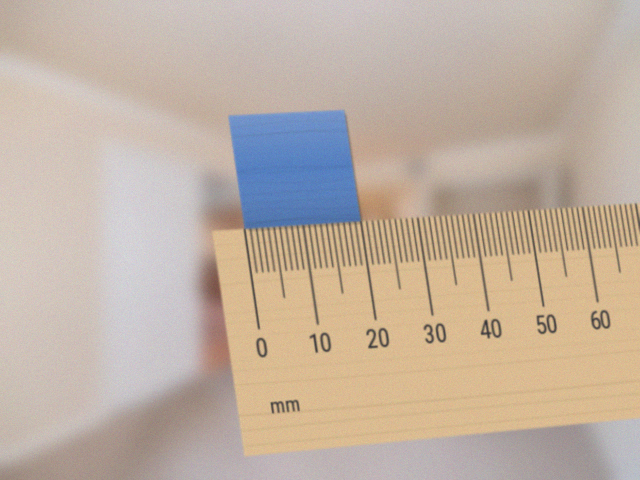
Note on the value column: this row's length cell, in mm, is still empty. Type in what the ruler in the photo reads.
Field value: 20 mm
